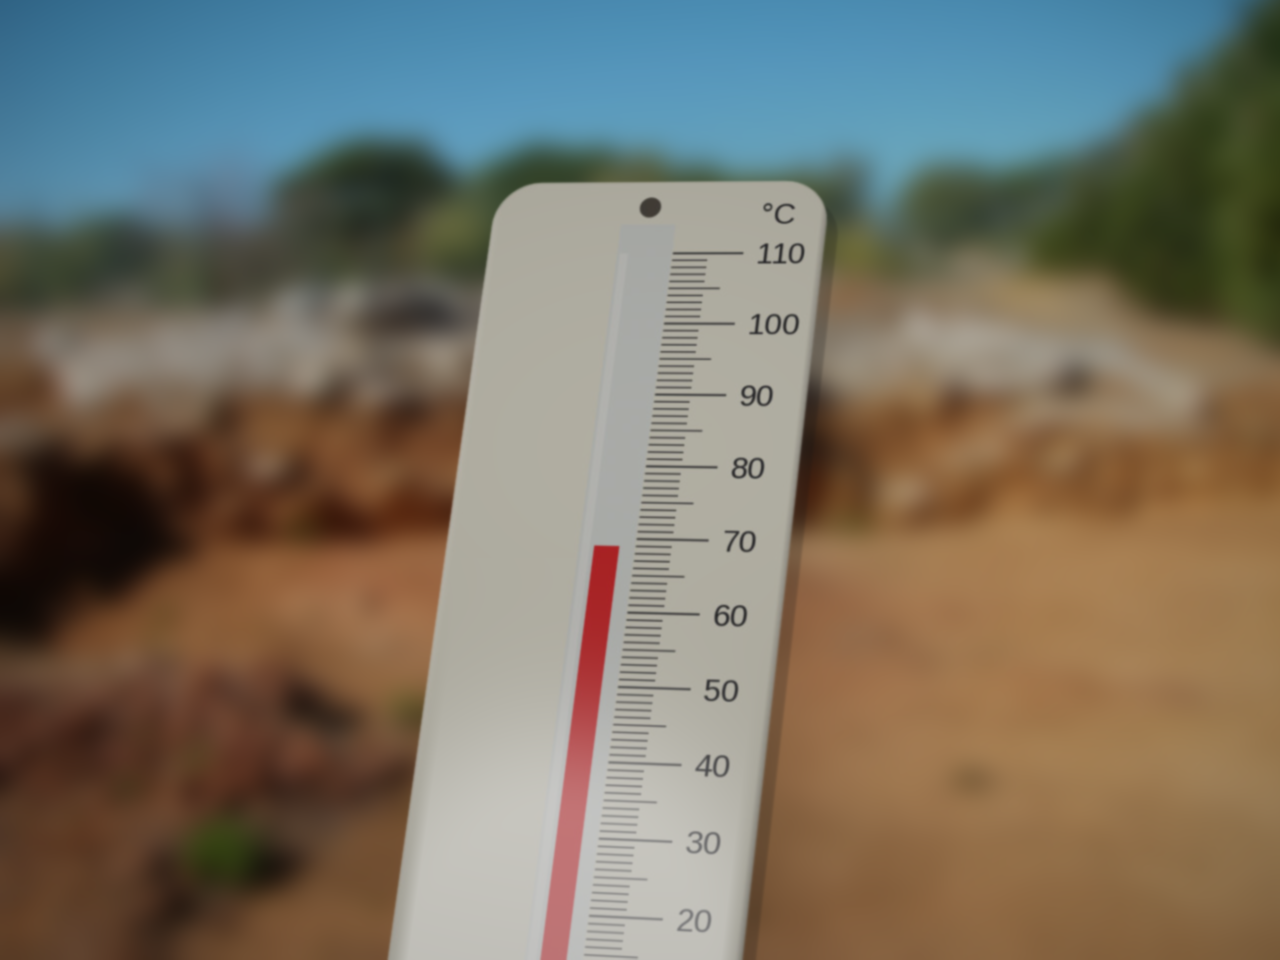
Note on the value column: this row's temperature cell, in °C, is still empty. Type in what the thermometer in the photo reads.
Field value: 69 °C
